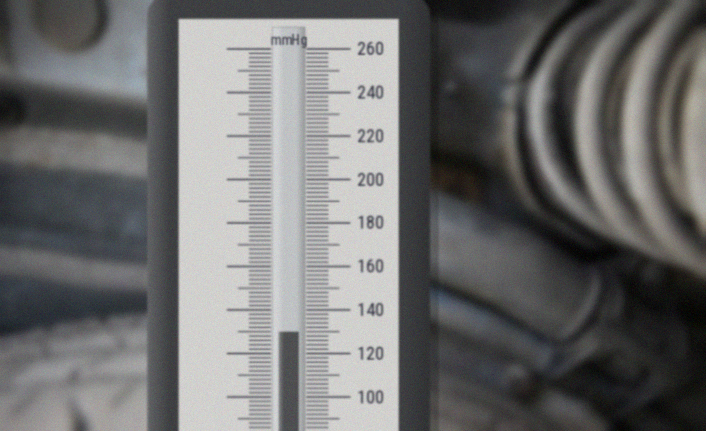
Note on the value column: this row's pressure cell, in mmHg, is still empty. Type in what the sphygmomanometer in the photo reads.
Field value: 130 mmHg
